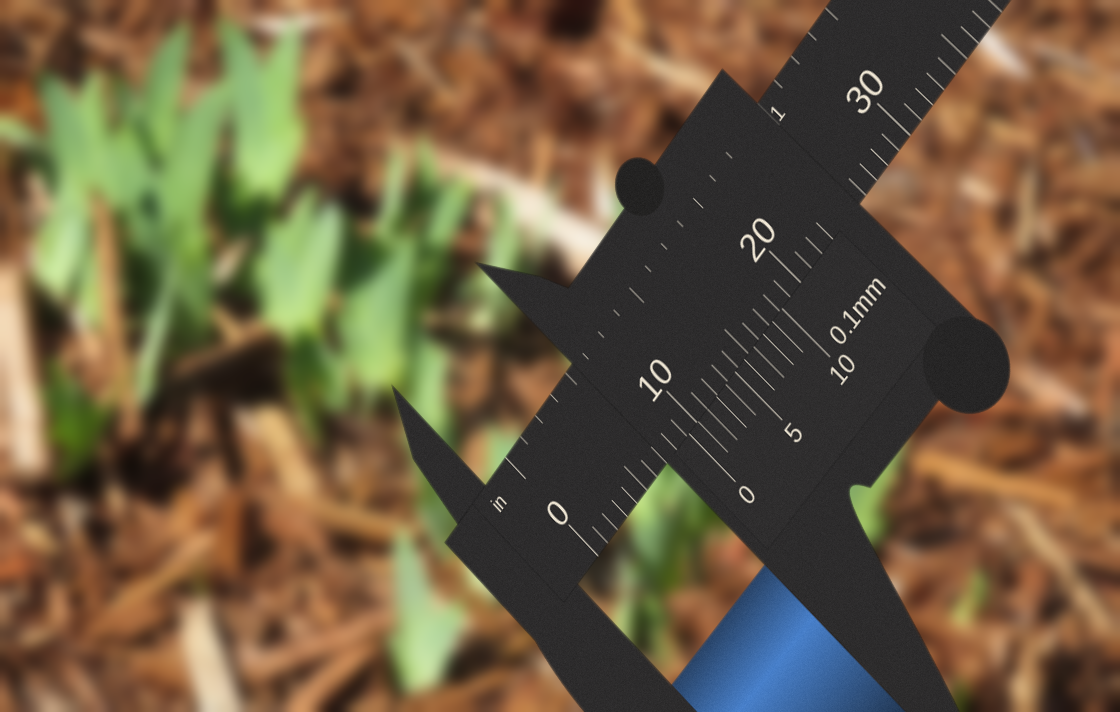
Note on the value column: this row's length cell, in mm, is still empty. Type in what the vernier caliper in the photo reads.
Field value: 9.2 mm
